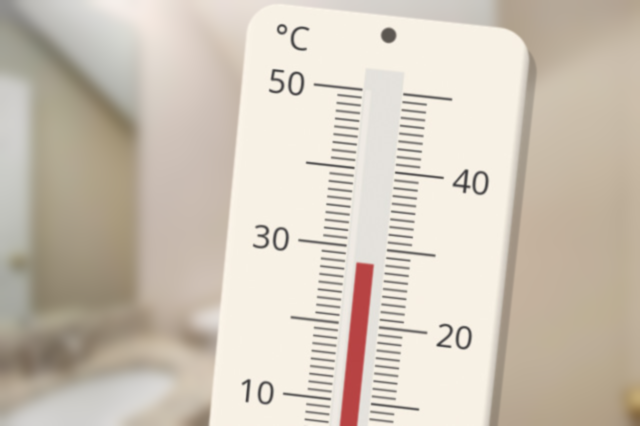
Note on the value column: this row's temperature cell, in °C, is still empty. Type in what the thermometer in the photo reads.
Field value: 28 °C
